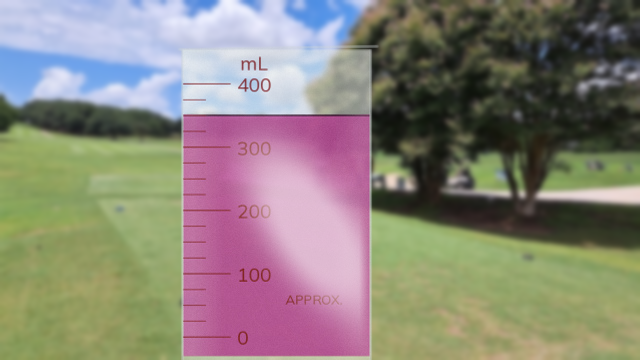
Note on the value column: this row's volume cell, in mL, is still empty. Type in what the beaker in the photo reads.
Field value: 350 mL
